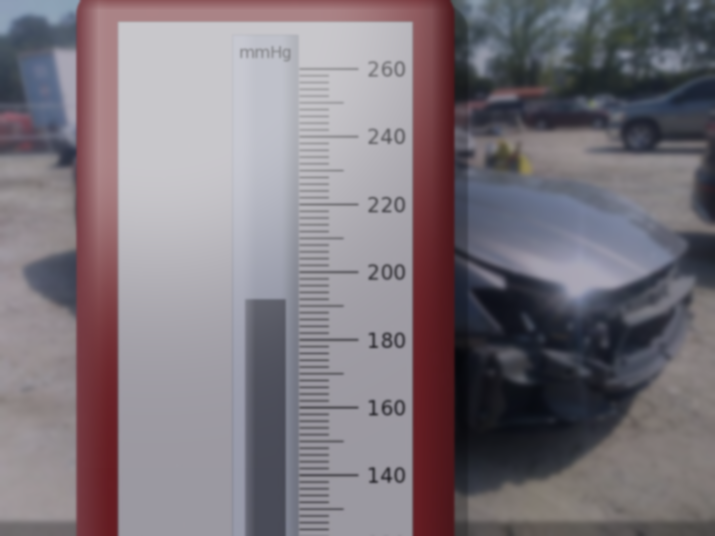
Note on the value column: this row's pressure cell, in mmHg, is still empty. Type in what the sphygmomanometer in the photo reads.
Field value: 192 mmHg
